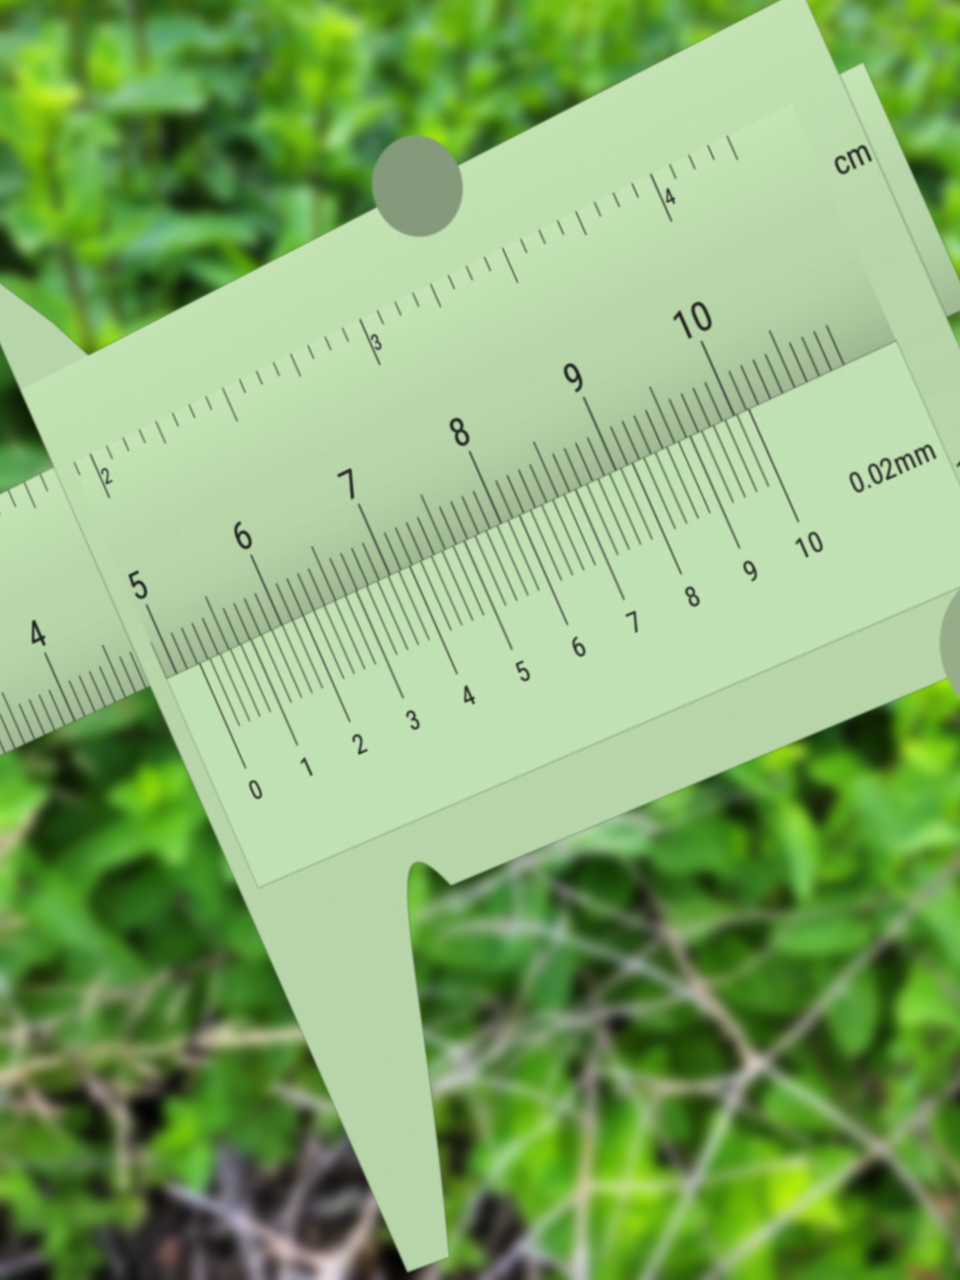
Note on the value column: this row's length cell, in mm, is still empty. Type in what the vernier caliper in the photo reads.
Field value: 52.2 mm
